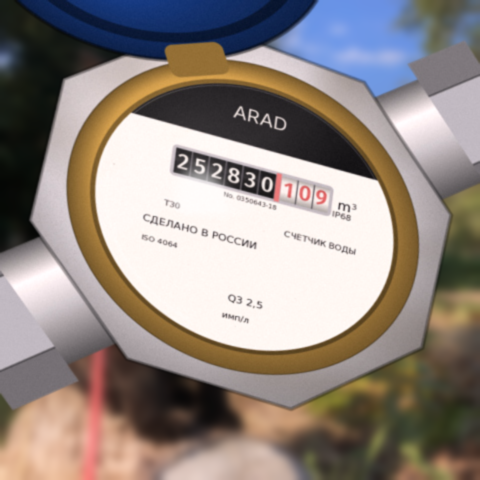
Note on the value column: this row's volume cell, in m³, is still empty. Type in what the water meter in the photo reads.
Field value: 252830.109 m³
